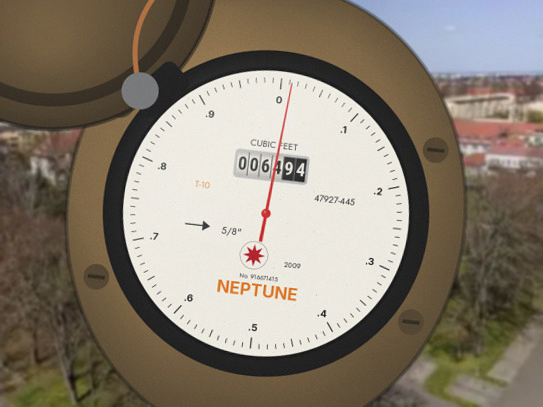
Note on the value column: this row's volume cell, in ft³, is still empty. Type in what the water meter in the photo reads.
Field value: 6494.01 ft³
